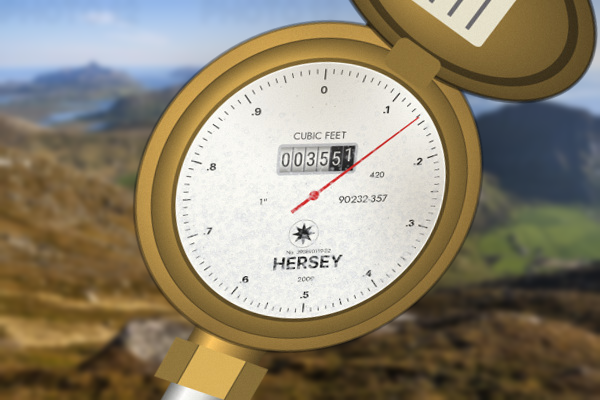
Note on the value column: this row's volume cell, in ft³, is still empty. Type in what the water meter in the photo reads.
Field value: 3551.14 ft³
